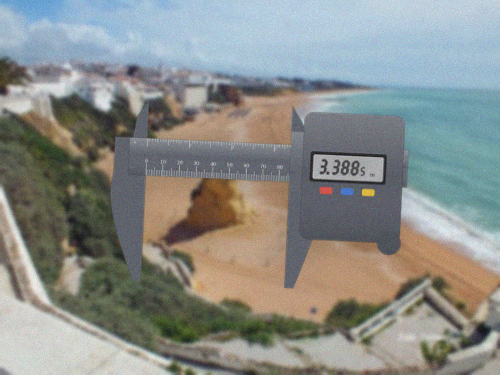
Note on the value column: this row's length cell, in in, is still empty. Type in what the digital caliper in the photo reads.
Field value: 3.3885 in
